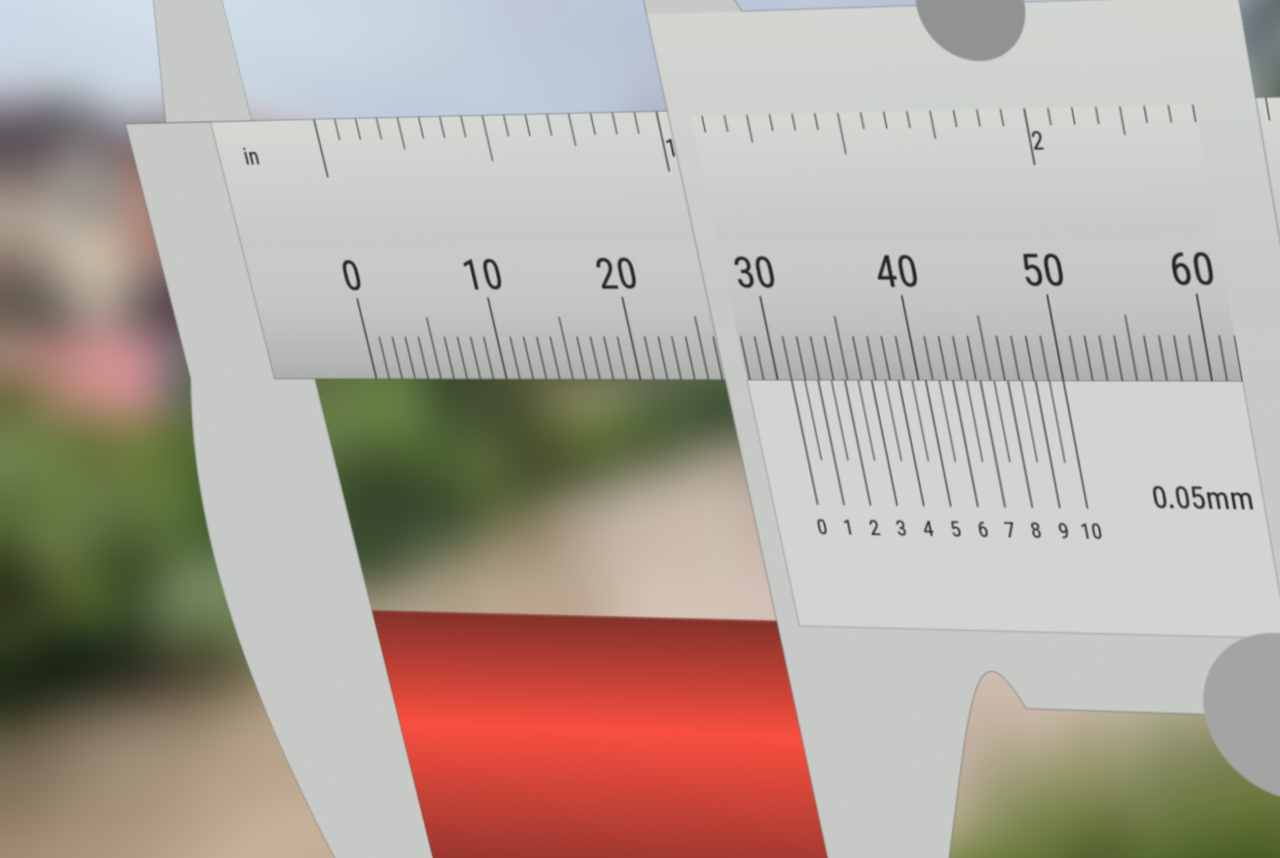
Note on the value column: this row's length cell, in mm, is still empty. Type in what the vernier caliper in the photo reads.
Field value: 31.0 mm
